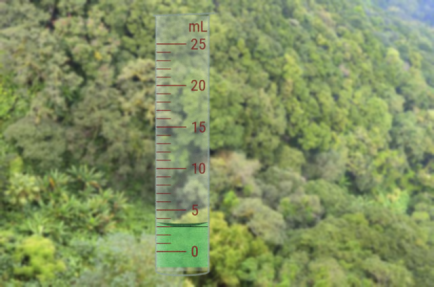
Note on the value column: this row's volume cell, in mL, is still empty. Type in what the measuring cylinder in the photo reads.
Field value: 3 mL
